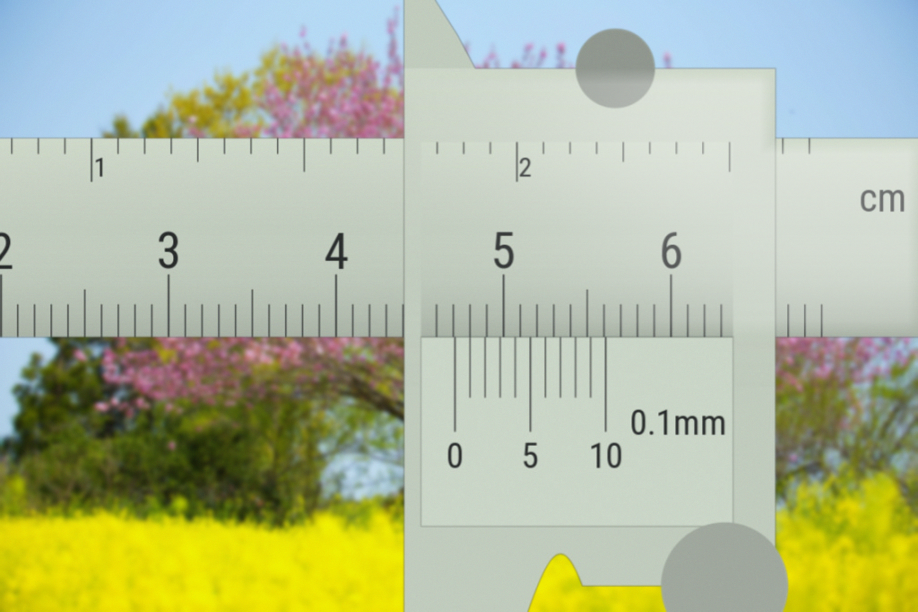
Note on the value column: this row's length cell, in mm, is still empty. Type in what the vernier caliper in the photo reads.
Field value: 47.1 mm
